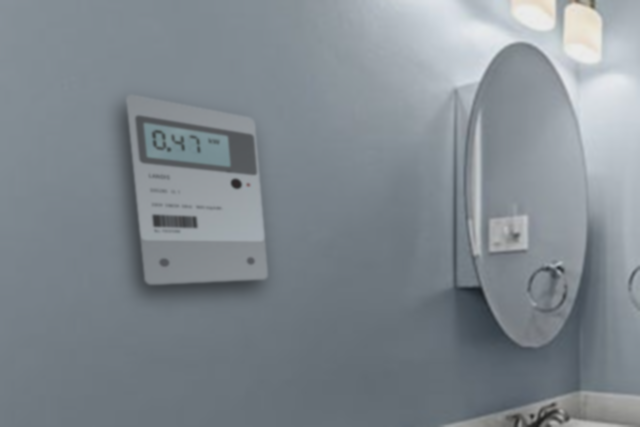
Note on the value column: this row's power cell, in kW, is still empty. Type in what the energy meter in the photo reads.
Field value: 0.47 kW
